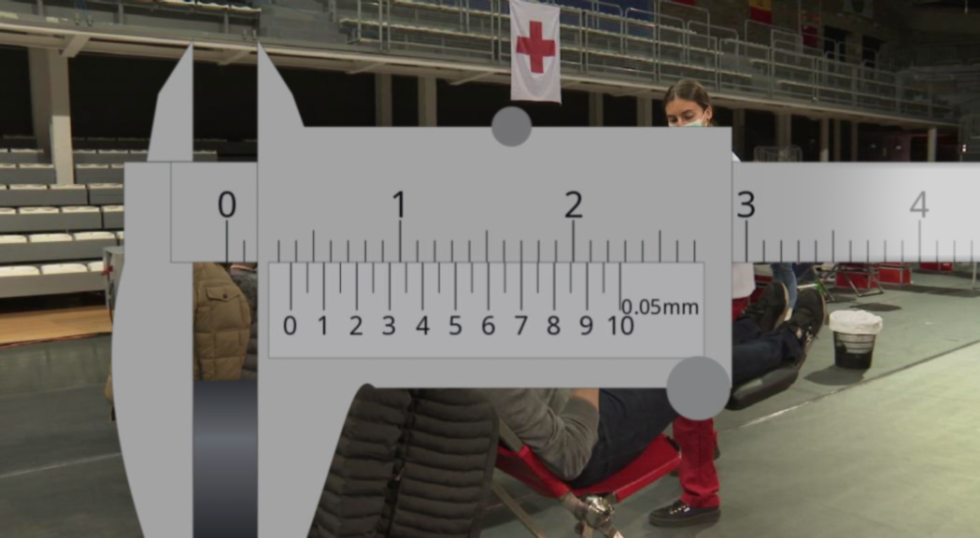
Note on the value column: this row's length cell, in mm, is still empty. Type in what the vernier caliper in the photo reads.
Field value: 3.7 mm
